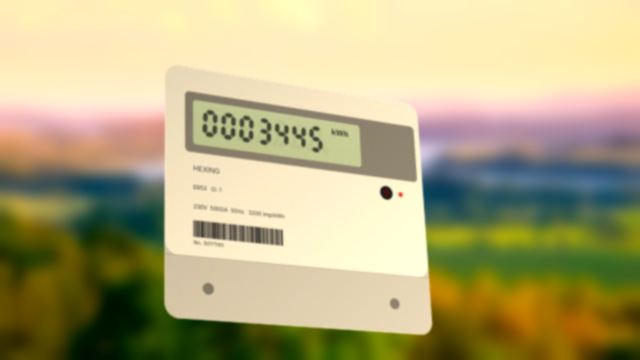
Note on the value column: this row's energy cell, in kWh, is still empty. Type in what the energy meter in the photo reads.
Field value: 3445 kWh
